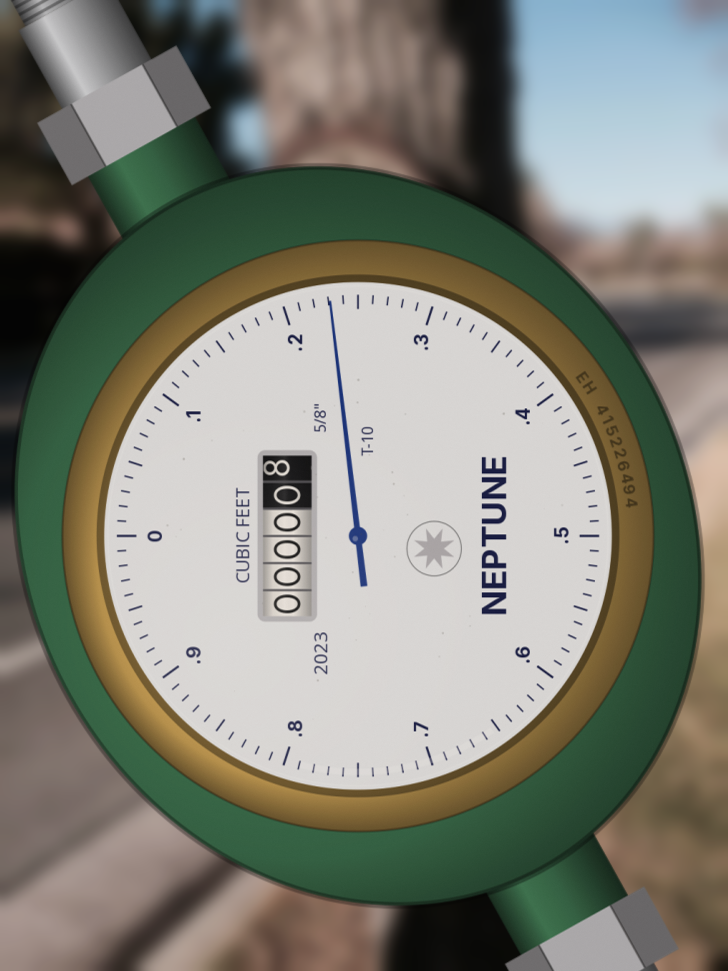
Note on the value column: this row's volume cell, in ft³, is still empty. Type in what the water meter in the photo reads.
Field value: 8.23 ft³
